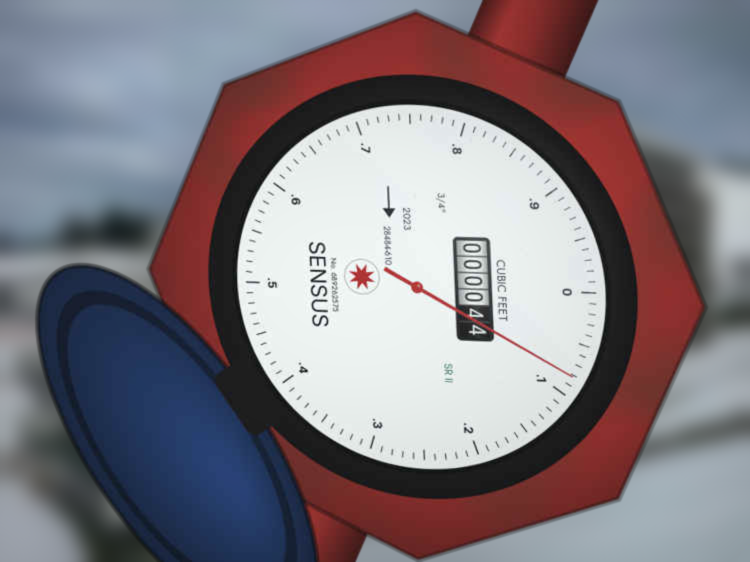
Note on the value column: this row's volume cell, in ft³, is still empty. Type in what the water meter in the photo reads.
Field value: 44.08 ft³
